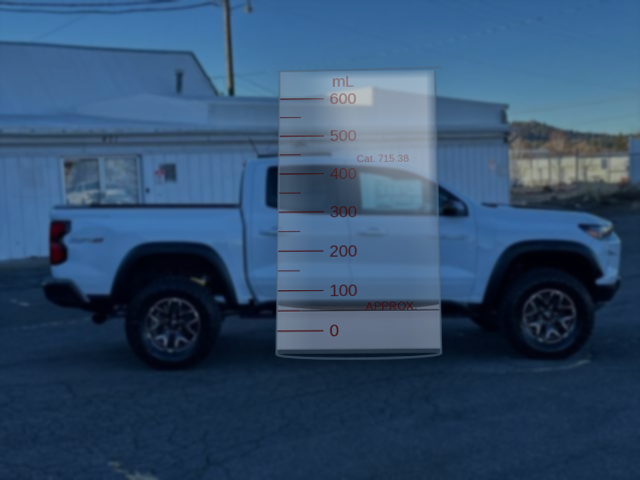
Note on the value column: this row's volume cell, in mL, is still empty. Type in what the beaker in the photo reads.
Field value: 50 mL
